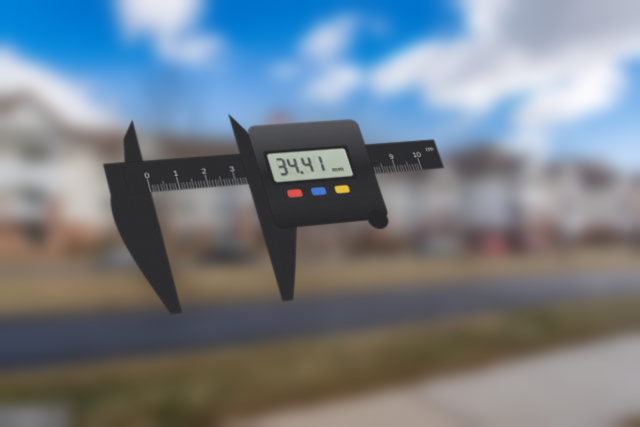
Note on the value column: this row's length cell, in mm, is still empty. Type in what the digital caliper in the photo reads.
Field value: 34.41 mm
